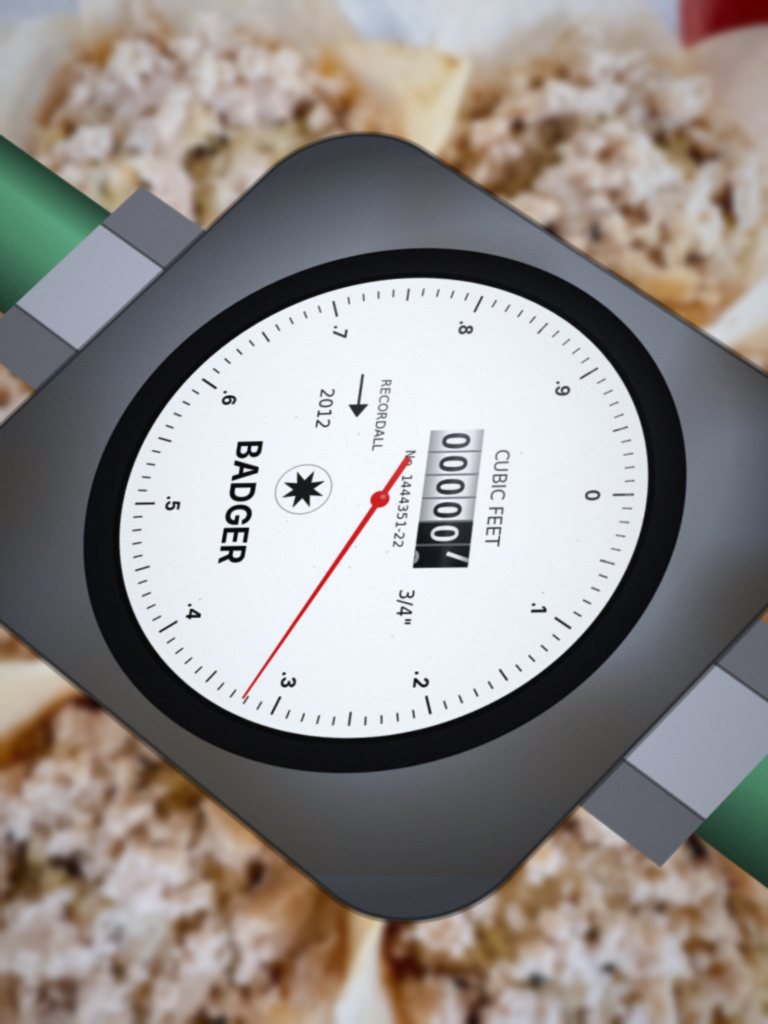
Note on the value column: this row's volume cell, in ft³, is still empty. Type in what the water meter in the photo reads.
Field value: 7.32 ft³
